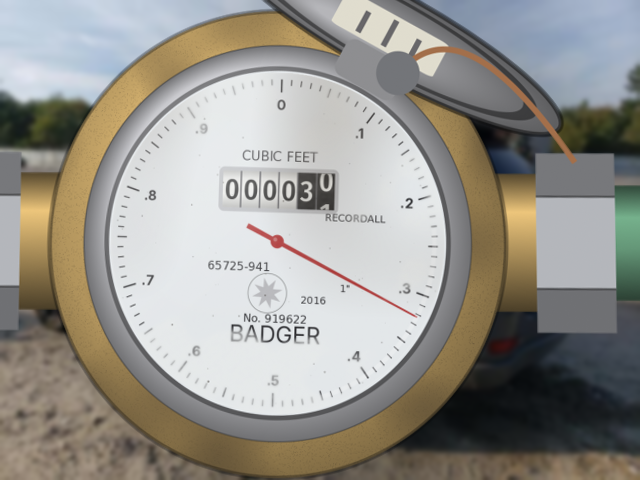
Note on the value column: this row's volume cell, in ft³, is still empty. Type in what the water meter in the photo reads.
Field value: 30.32 ft³
